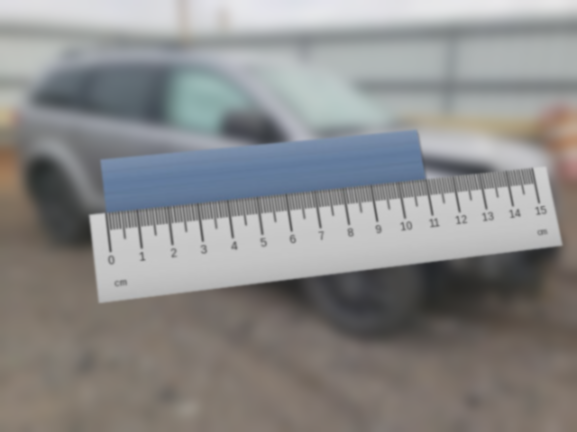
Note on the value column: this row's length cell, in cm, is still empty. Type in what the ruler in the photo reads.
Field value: 11 cm
